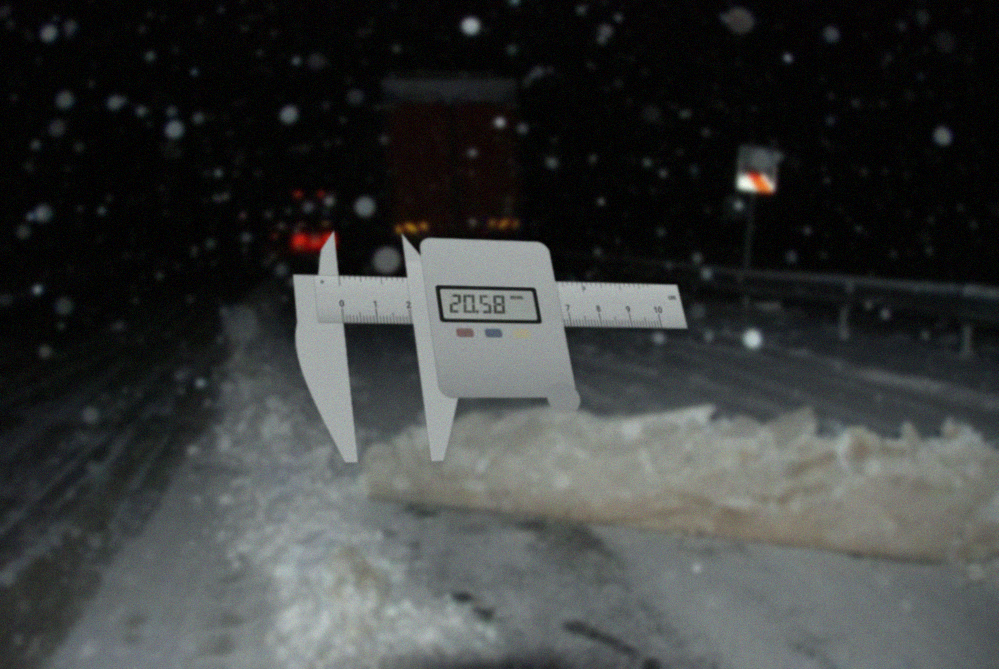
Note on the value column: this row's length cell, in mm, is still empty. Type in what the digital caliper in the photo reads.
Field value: 20.58 mm
